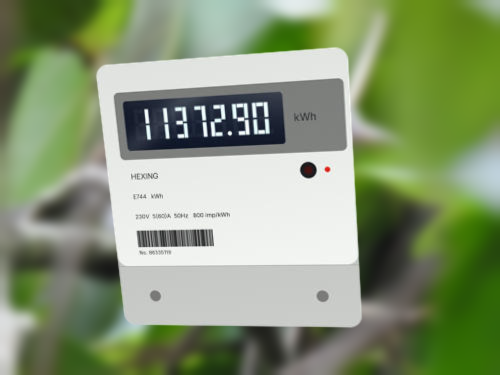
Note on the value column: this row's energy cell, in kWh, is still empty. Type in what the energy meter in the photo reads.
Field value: 11372.90 kWh
